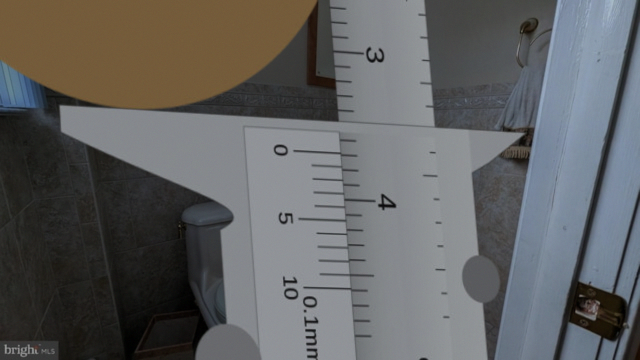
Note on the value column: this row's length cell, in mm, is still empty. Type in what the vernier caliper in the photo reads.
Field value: 36.9 mm
